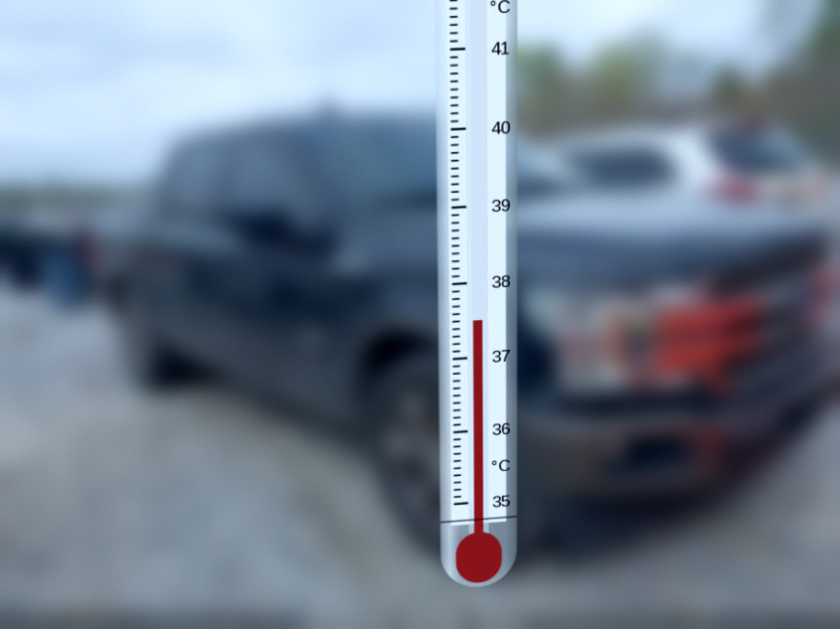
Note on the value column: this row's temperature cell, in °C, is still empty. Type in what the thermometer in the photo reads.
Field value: 37.5 °C
